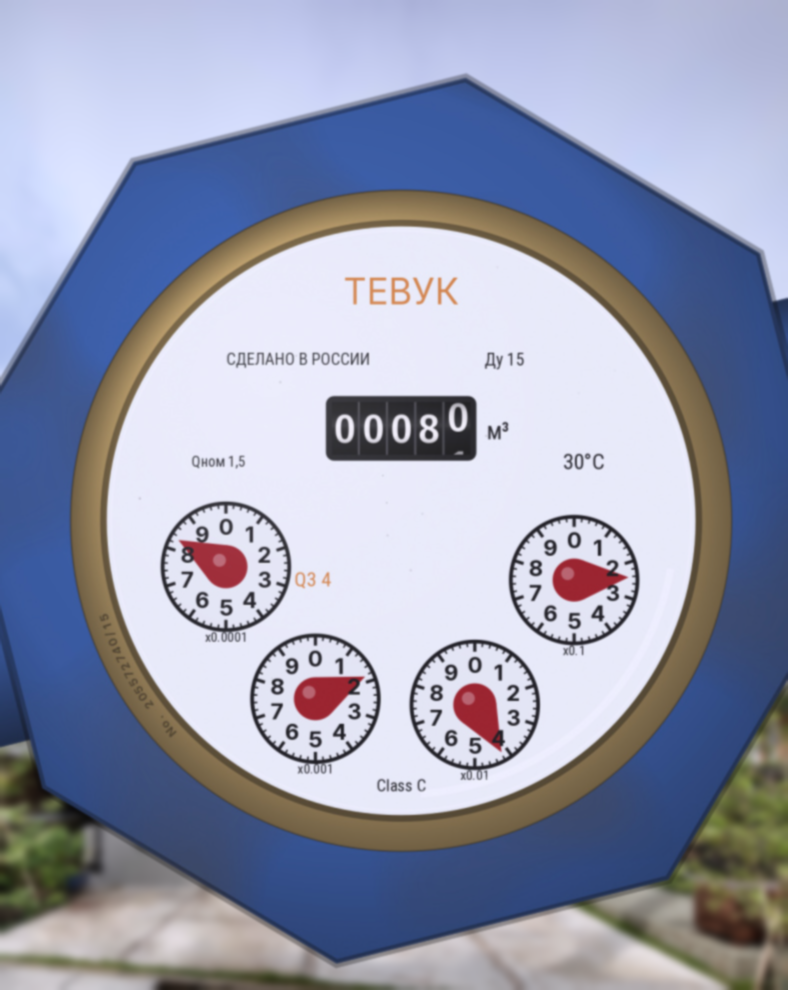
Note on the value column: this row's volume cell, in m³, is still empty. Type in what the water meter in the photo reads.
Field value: 80.2418 m³
